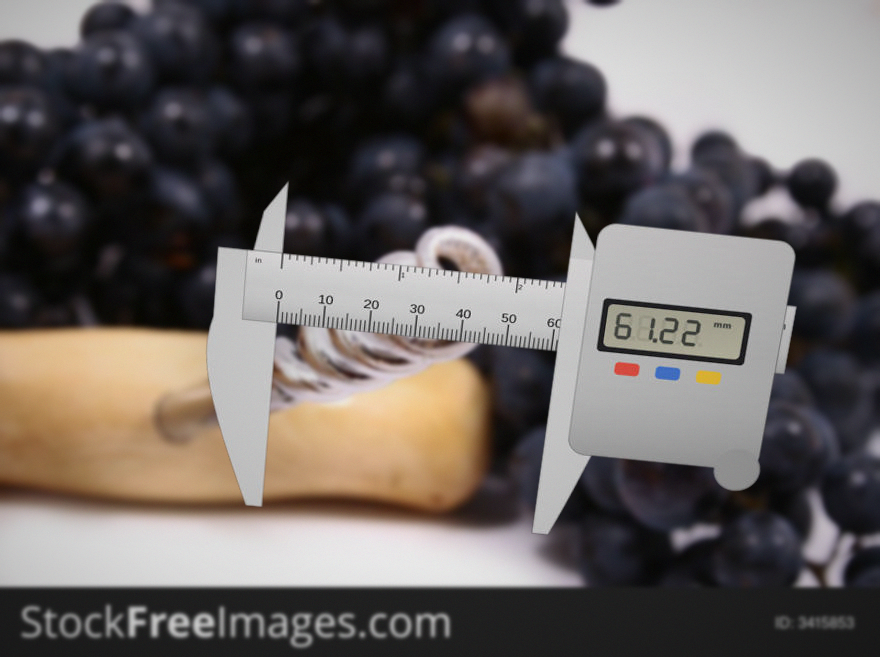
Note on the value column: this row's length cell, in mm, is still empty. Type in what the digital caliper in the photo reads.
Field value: 61.22 mm
